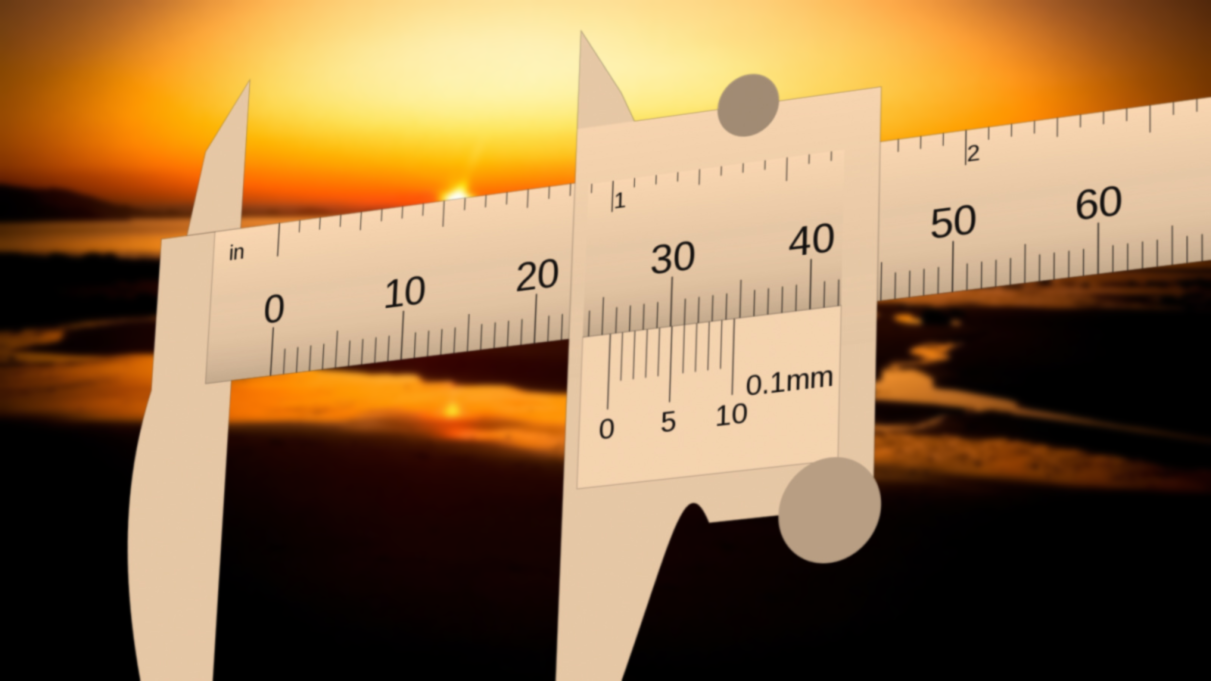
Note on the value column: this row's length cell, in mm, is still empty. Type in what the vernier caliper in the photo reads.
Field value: 25.6 mm
